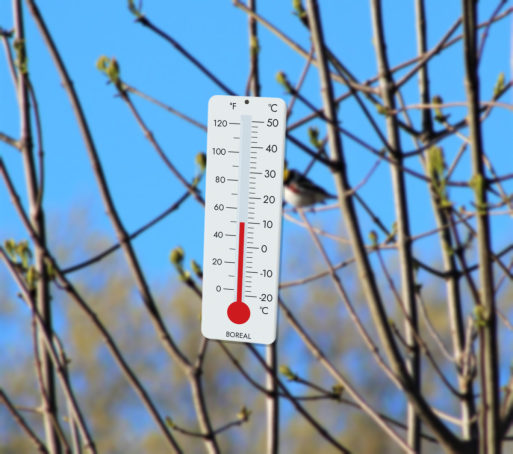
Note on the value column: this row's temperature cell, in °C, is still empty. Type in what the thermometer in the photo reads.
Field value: 10 °C
